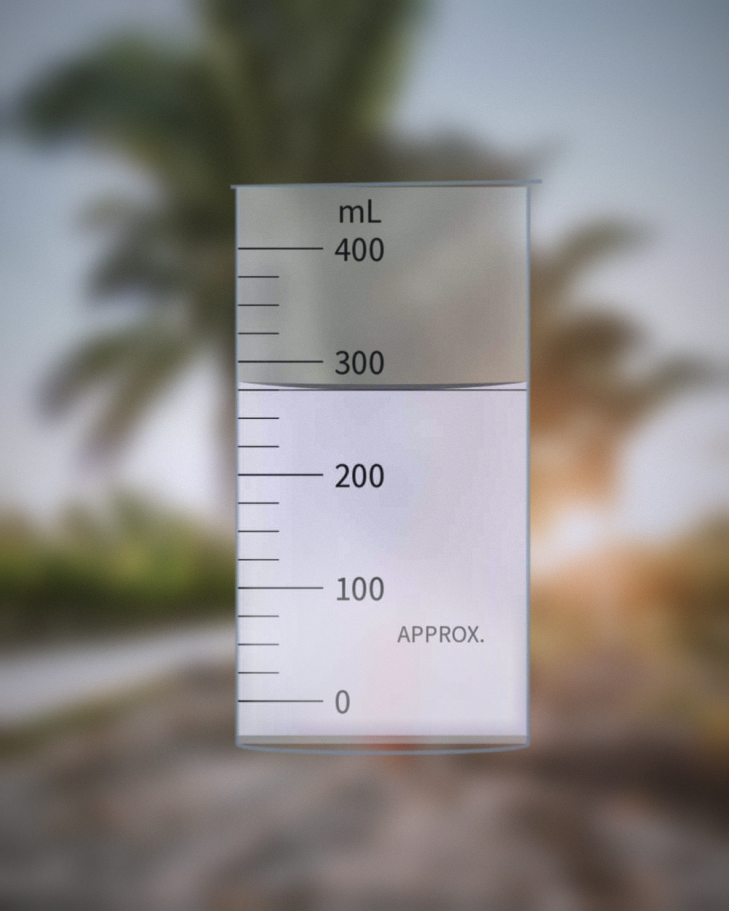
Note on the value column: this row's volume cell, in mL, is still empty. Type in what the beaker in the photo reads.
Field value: 275 mL
